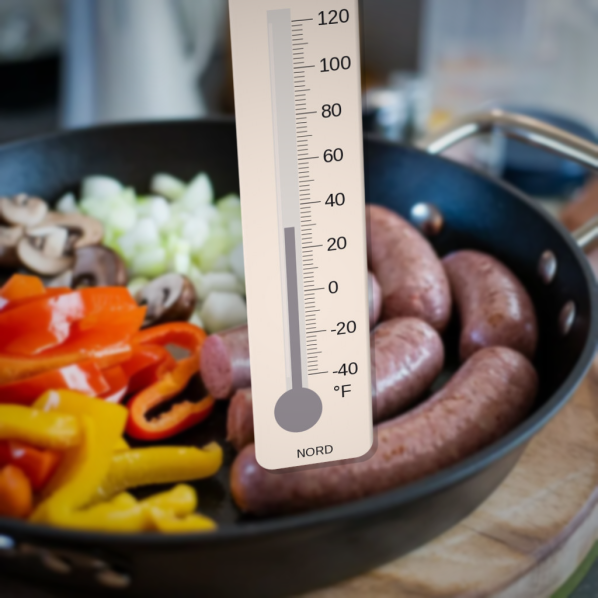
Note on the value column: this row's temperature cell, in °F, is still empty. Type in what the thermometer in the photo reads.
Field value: 30 °F
